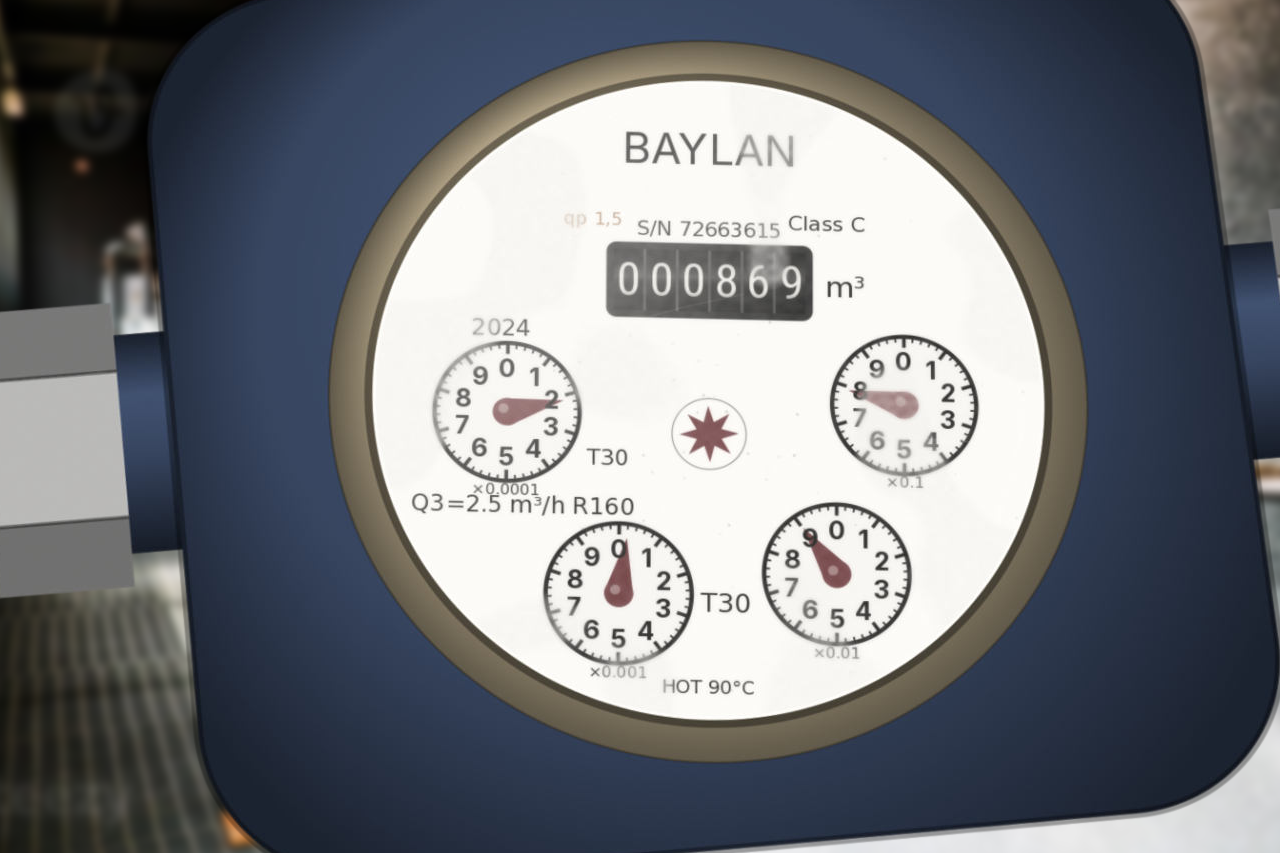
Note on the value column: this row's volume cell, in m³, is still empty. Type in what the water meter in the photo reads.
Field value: 869.7902 m³
